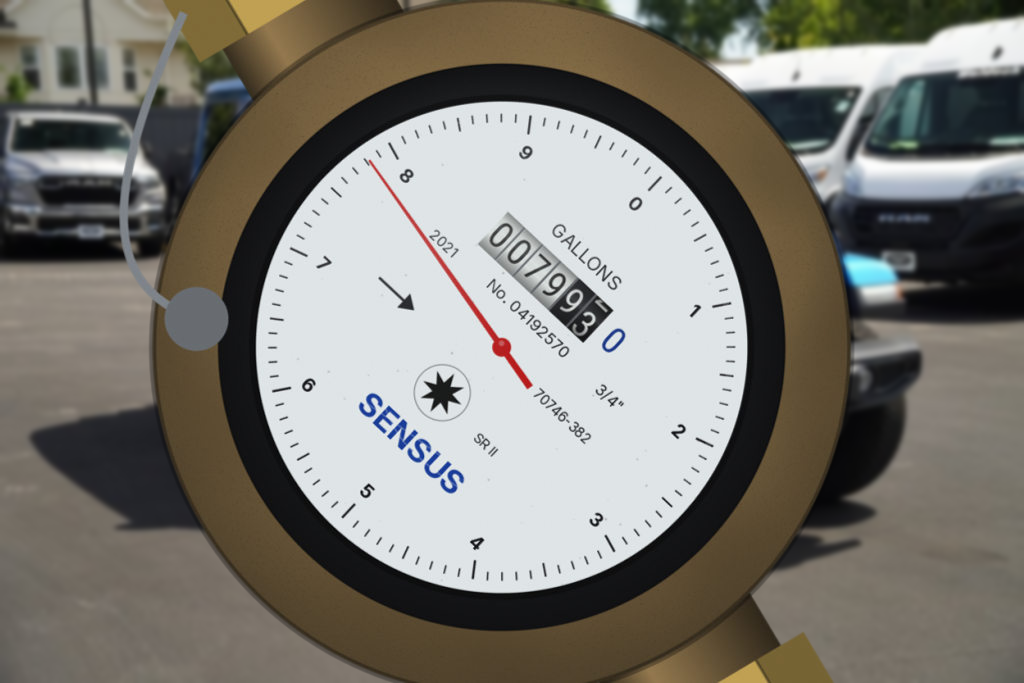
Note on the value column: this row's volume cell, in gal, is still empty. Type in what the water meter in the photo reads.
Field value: 79927.8 gal
